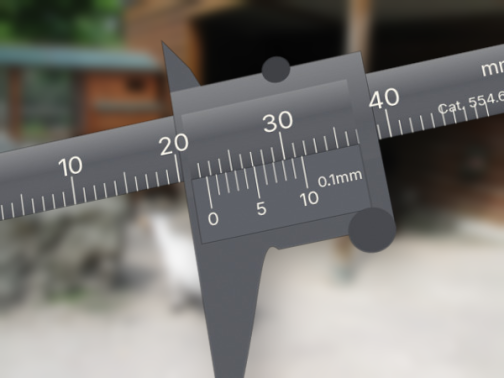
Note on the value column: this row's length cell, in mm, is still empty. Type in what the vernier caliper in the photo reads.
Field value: 22.6 mm
